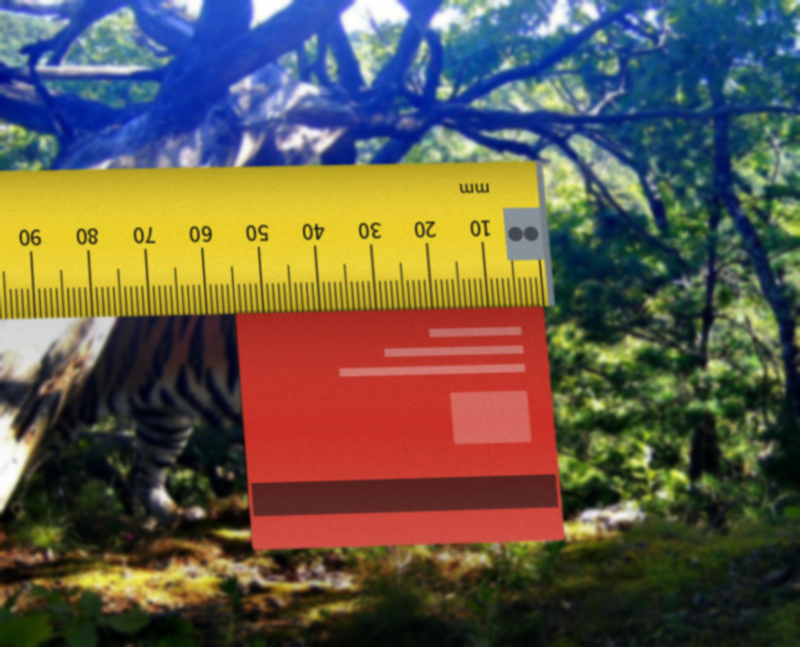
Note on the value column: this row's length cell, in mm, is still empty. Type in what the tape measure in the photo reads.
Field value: 55 mm
